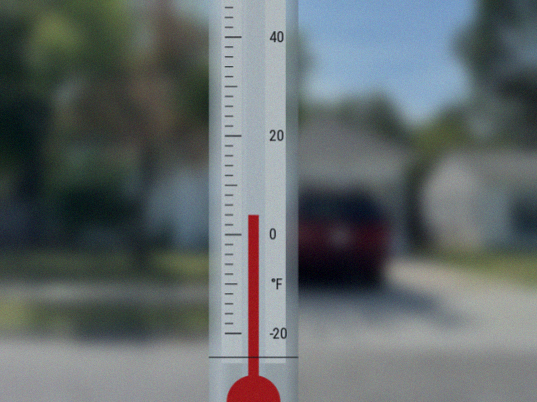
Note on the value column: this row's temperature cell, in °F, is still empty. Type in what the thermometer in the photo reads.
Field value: 4 °F
